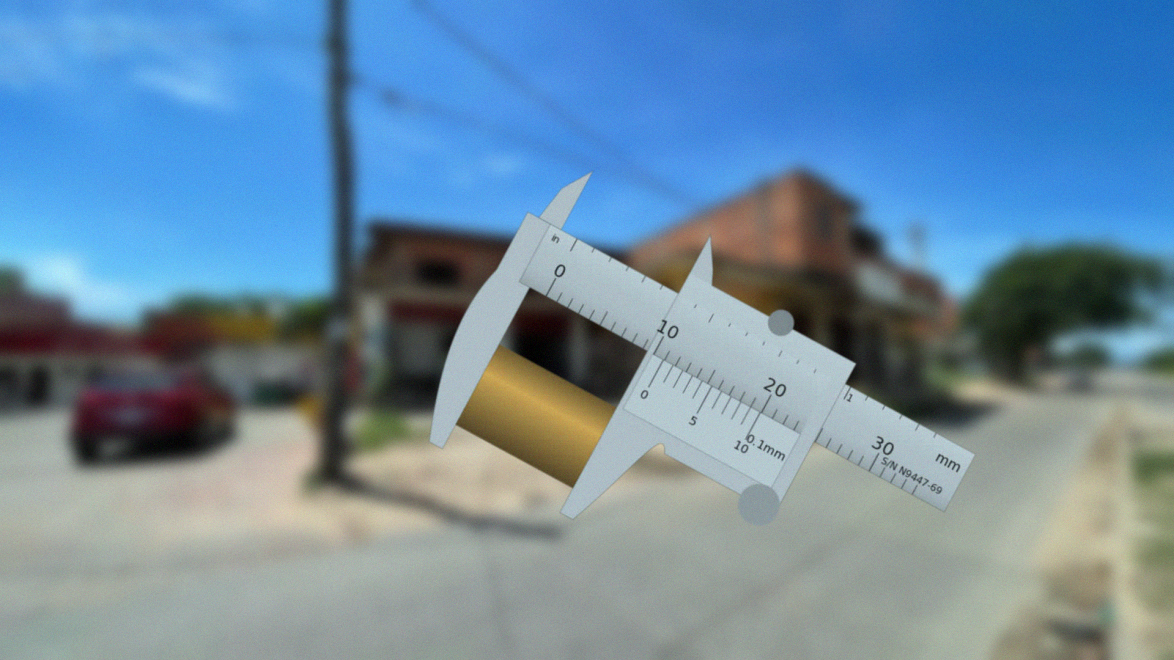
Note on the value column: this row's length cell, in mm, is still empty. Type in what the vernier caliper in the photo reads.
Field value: 10.9 mm
